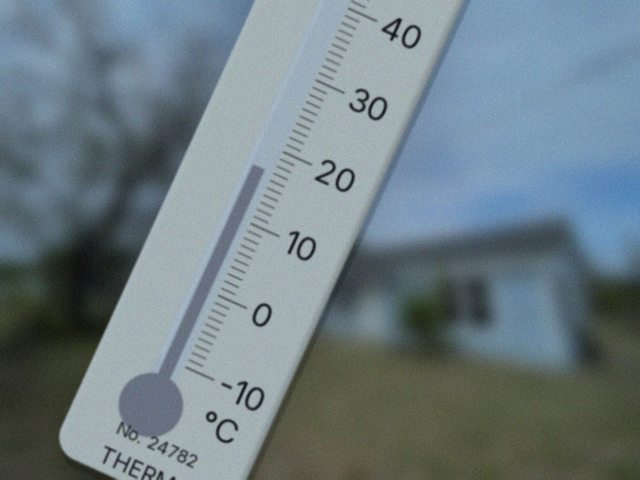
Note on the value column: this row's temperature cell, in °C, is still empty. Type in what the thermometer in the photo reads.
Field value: 17 °C
